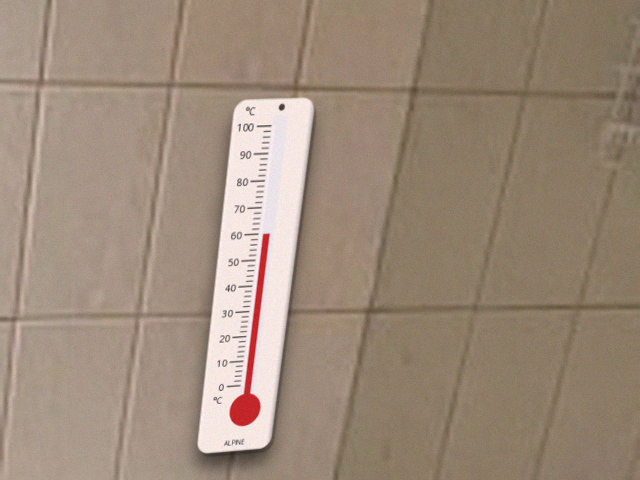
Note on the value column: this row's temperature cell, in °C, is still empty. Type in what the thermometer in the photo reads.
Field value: 60 °C
